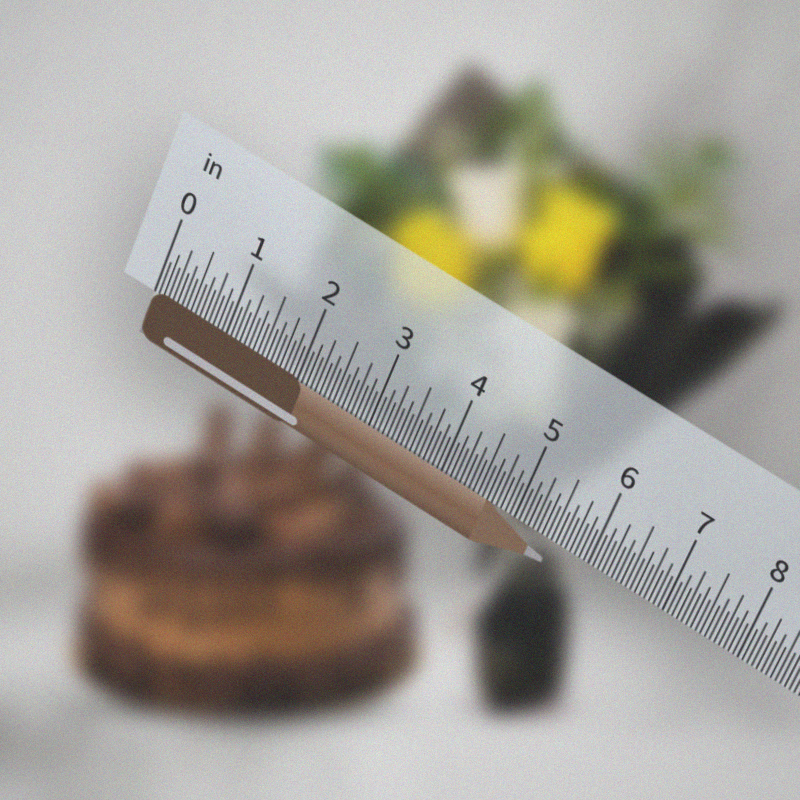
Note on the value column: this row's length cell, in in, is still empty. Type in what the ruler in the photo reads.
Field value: 5.5 in
